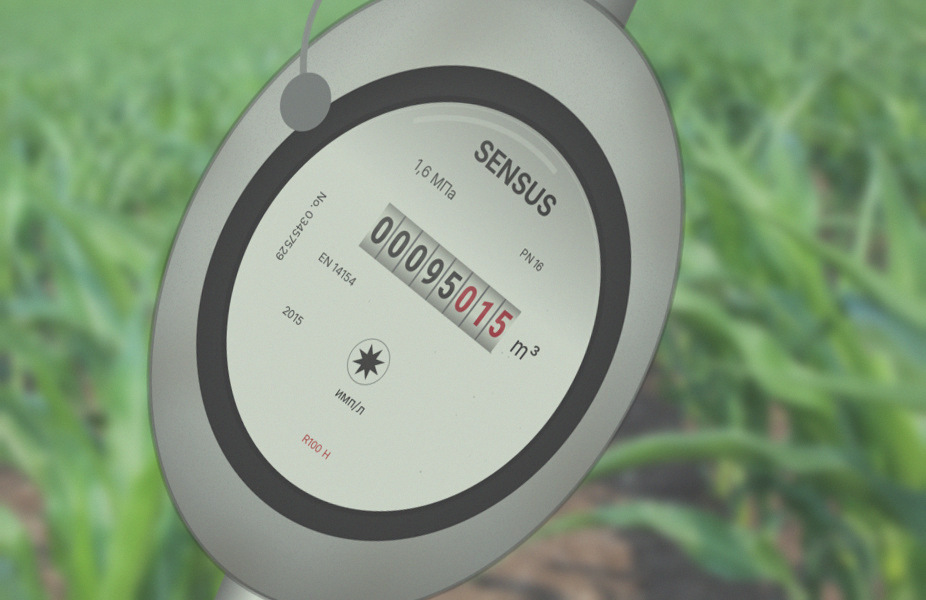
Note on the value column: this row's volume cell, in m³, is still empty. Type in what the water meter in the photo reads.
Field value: 95.015 m³
